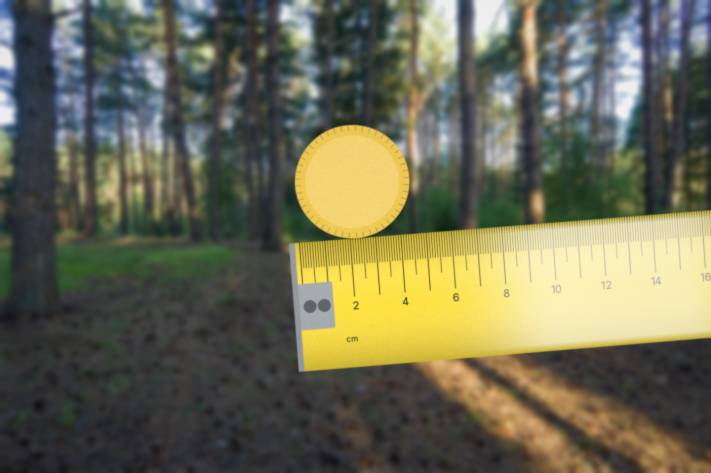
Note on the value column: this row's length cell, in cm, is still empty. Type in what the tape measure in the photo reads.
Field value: 4.5 cm
